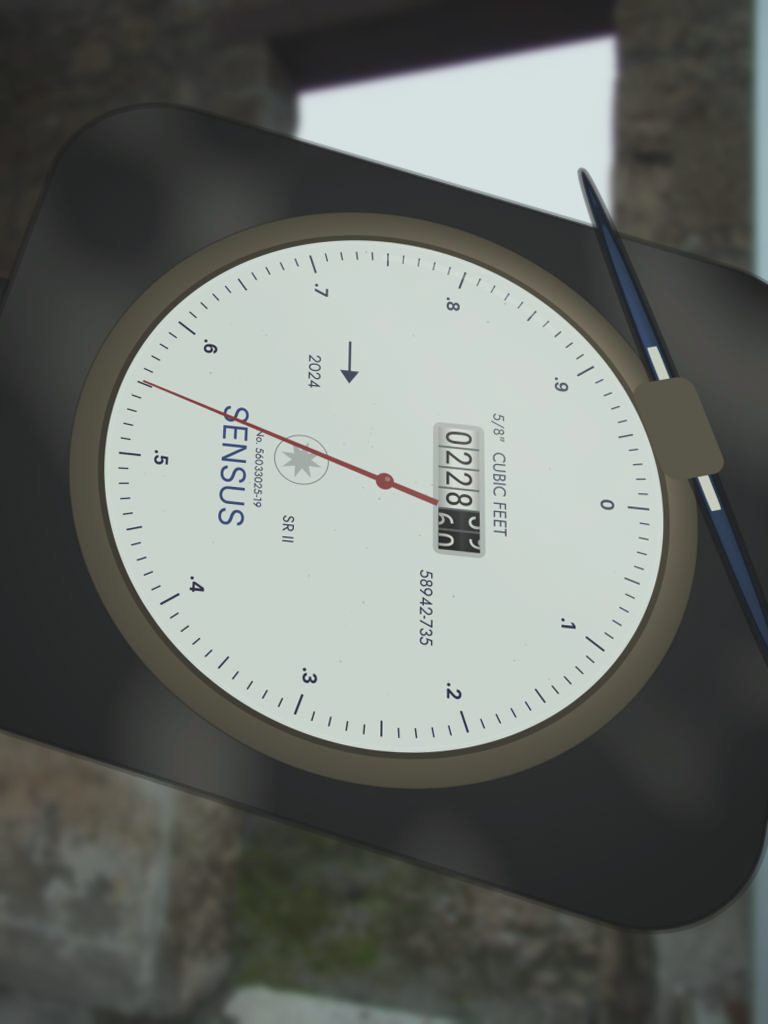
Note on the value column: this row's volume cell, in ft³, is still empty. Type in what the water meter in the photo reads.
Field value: 22859.55 ft³
